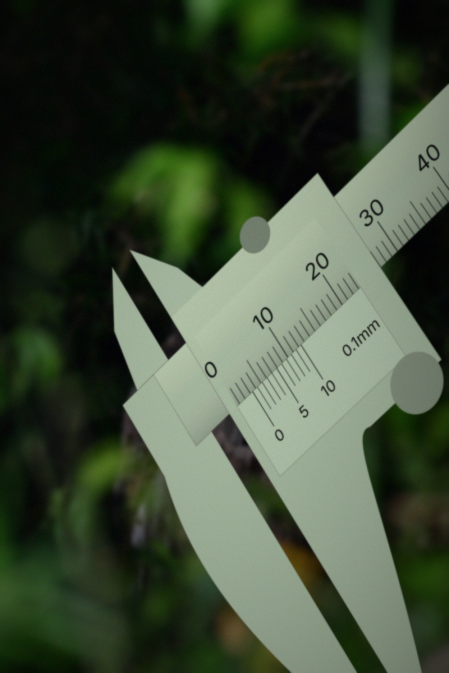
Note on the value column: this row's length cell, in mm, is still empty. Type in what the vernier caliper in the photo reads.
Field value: 3.4 mm
